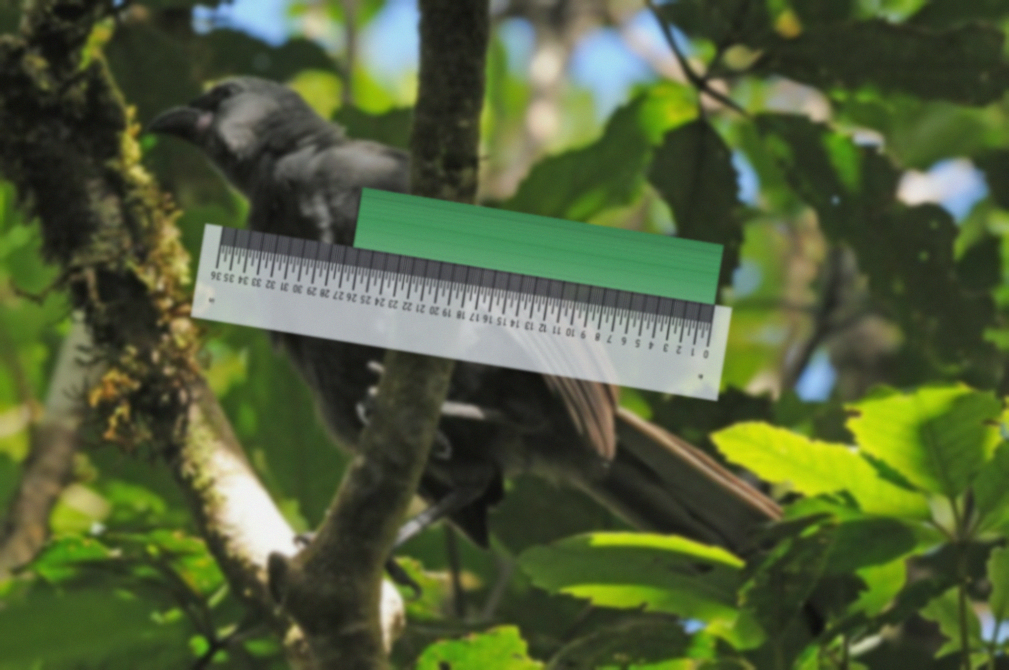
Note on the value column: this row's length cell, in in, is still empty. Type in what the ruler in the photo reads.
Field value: 26.5 in
